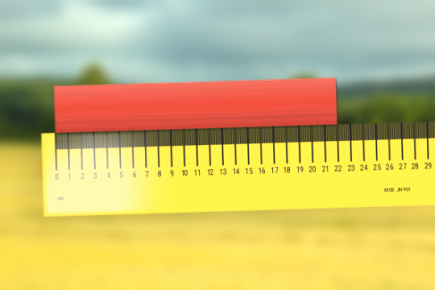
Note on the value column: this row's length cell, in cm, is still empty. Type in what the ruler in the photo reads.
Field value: 22 cm
